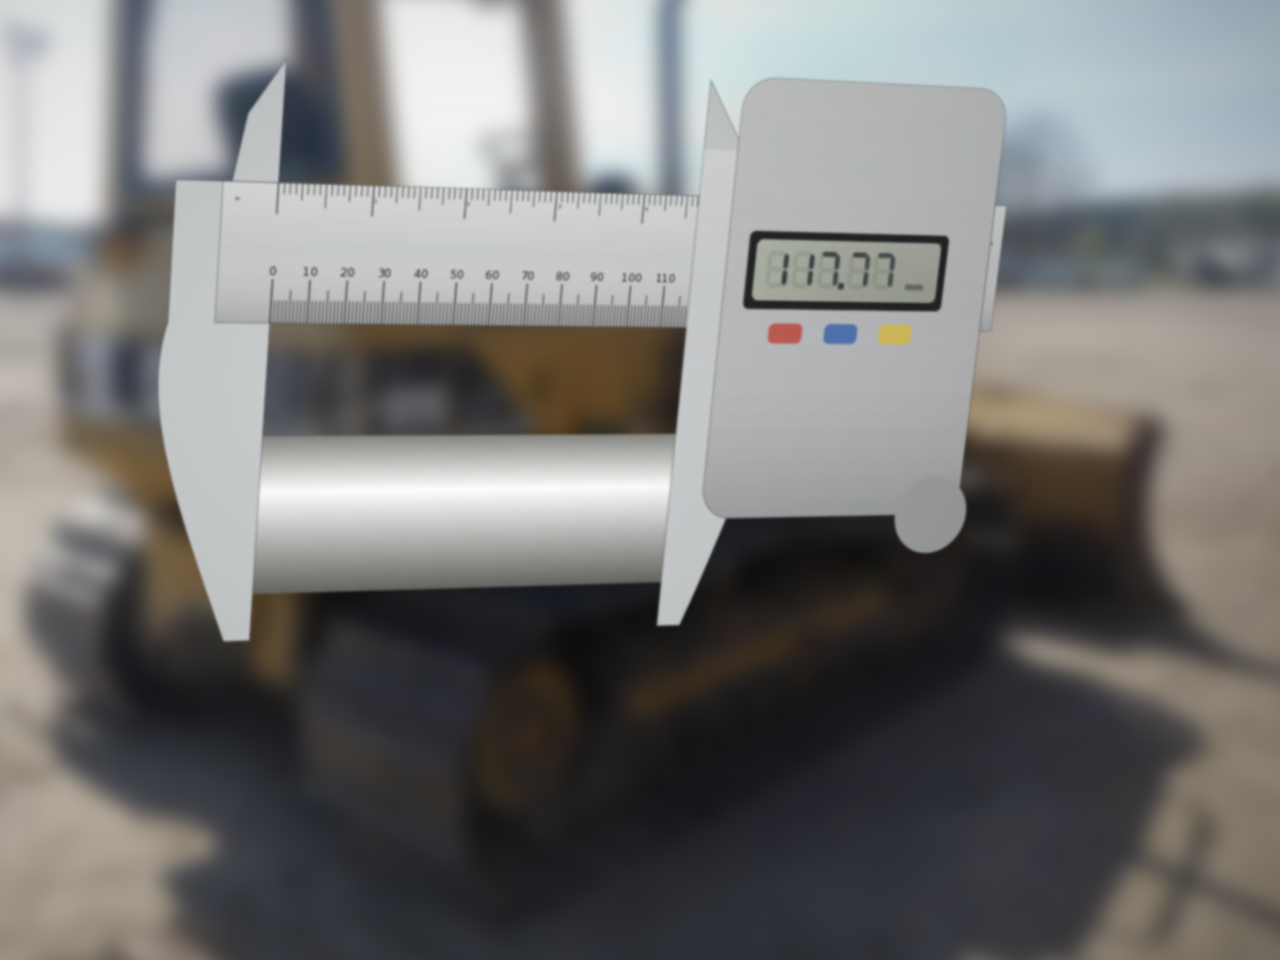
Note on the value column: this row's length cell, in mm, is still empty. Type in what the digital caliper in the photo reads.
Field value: 117.77 mm
